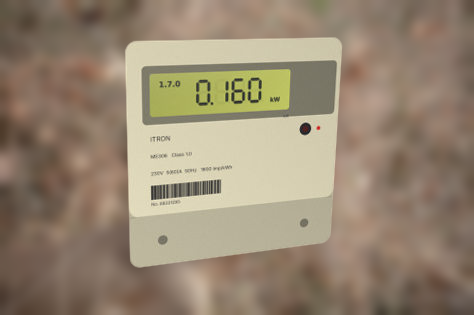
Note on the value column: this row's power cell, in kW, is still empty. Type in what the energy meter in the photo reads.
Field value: 0.160 kW
